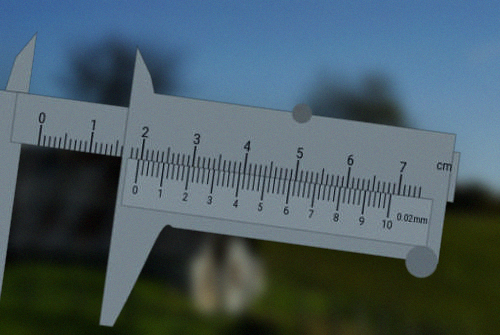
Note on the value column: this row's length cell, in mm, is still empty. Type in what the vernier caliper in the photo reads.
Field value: 19.5 mm
